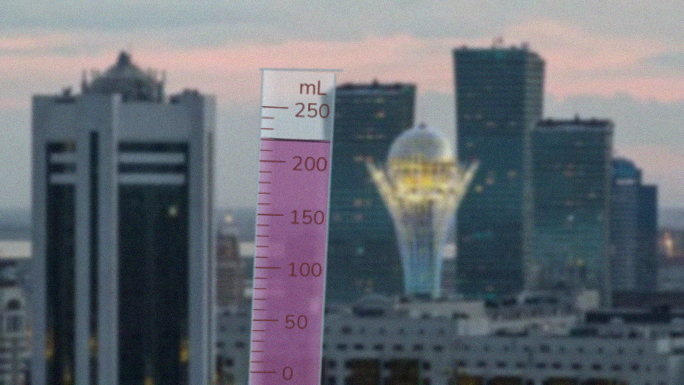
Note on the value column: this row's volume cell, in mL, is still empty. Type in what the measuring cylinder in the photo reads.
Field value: 220 mL
